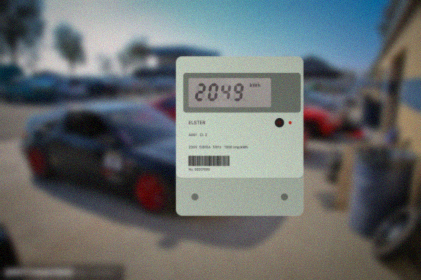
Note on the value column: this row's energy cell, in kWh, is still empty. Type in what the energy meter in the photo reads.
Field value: 2049 kWh
